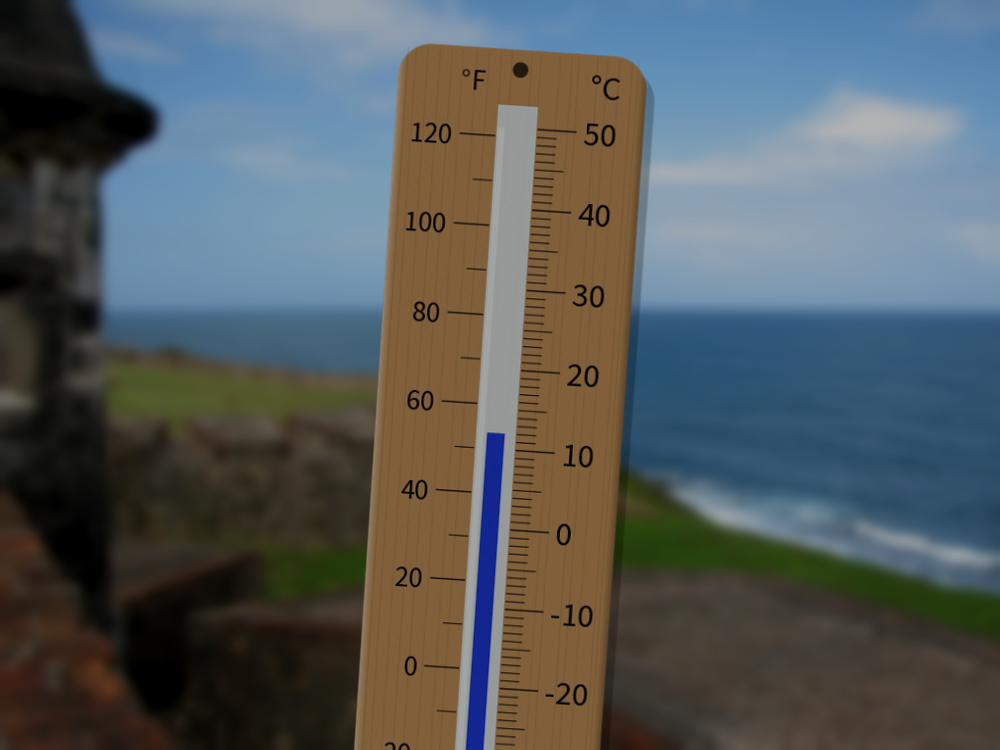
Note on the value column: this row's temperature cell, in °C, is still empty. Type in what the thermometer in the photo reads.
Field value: 12 °C
